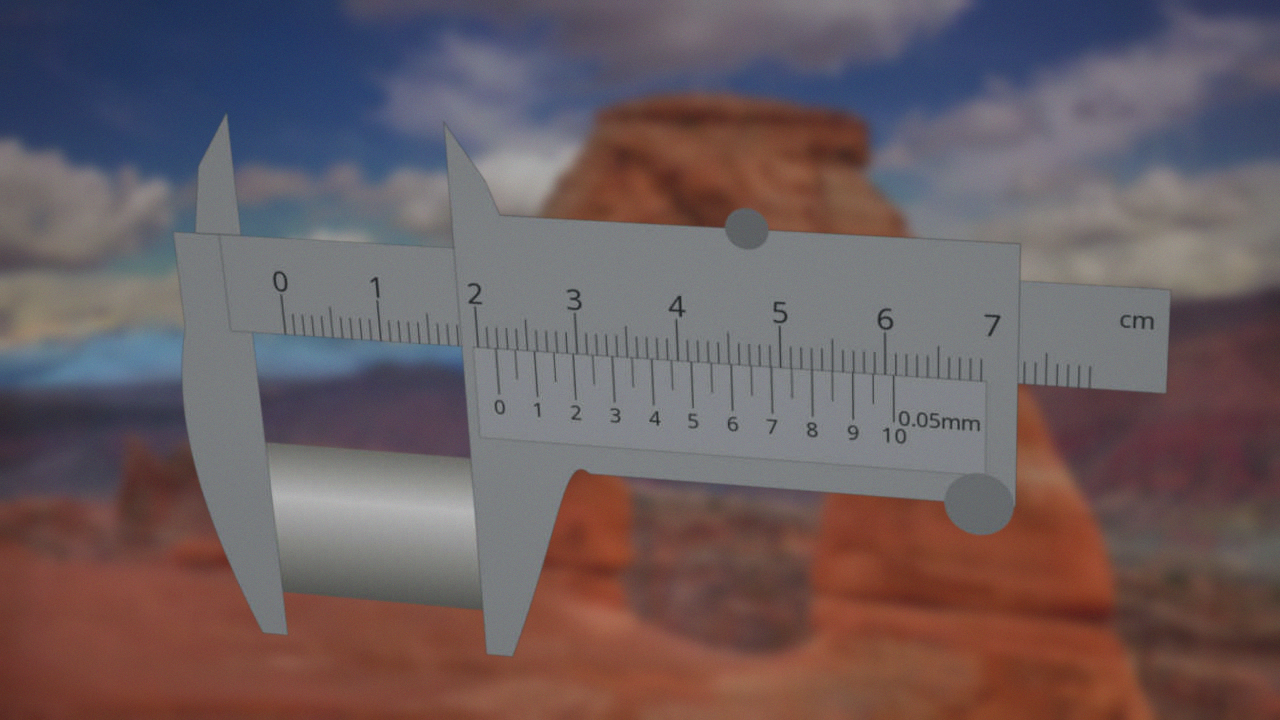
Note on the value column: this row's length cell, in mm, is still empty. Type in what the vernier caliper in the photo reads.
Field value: 21.8 mm
